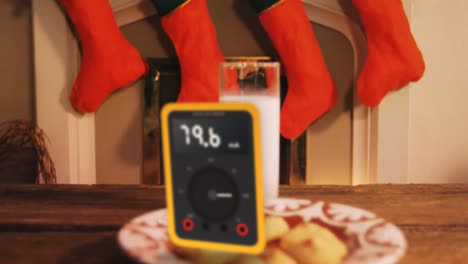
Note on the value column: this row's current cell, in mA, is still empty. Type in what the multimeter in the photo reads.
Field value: 79.6 mA
